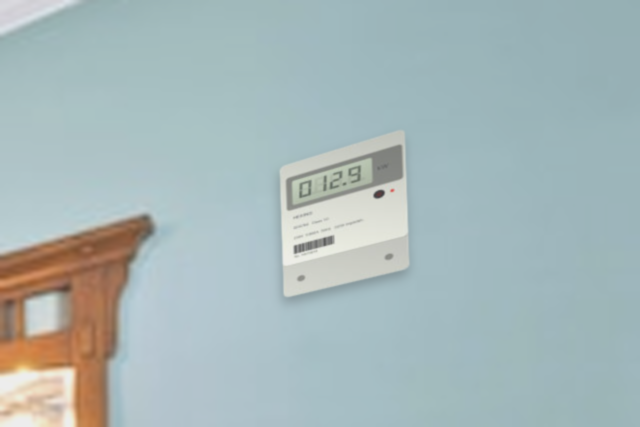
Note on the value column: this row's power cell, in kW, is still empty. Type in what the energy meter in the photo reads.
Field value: 12.9 kW
